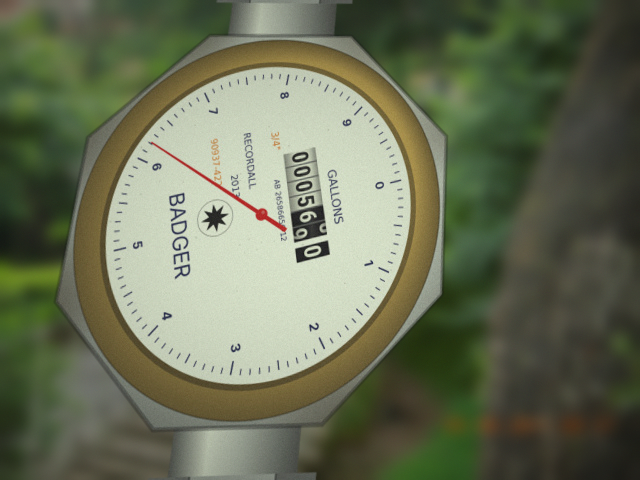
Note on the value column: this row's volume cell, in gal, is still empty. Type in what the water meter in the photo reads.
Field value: 5686.2 gal
